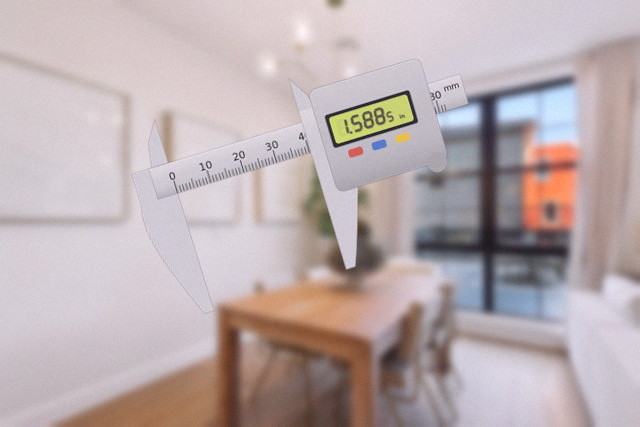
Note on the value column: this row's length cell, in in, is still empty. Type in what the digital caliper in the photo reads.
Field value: 1.5885 in
